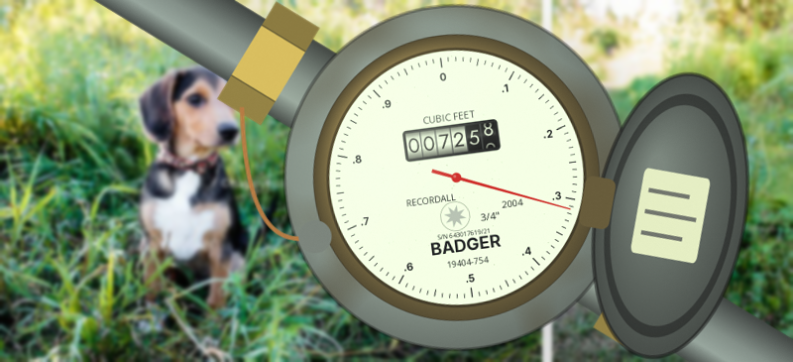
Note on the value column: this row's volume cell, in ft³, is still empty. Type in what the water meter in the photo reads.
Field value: 7258.31 ft³
